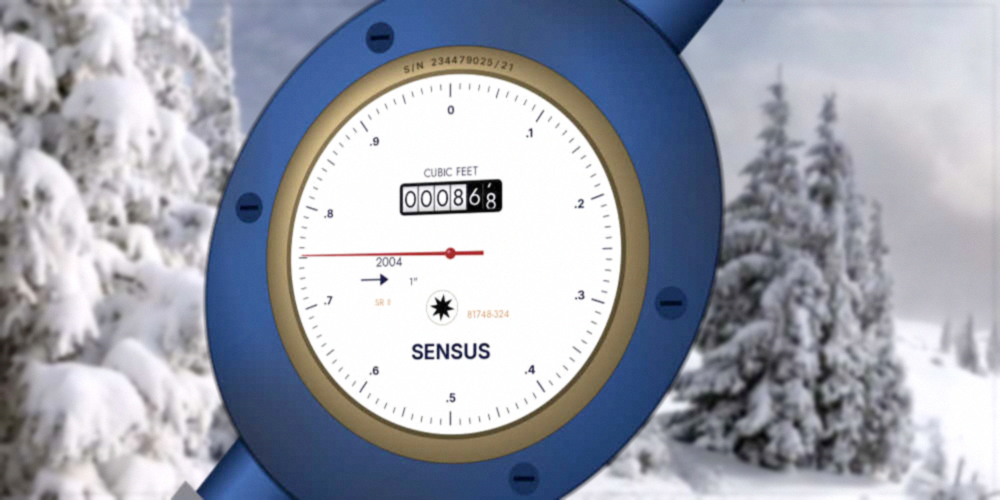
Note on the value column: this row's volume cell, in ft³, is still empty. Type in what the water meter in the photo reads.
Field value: 867.75 ft³
